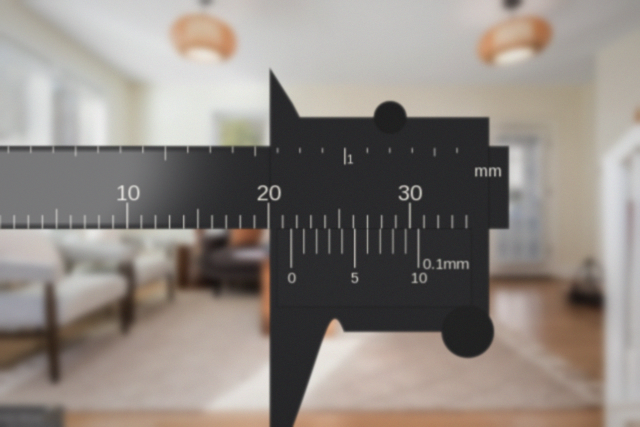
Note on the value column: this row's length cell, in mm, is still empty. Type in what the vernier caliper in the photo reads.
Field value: 21.6 mm
